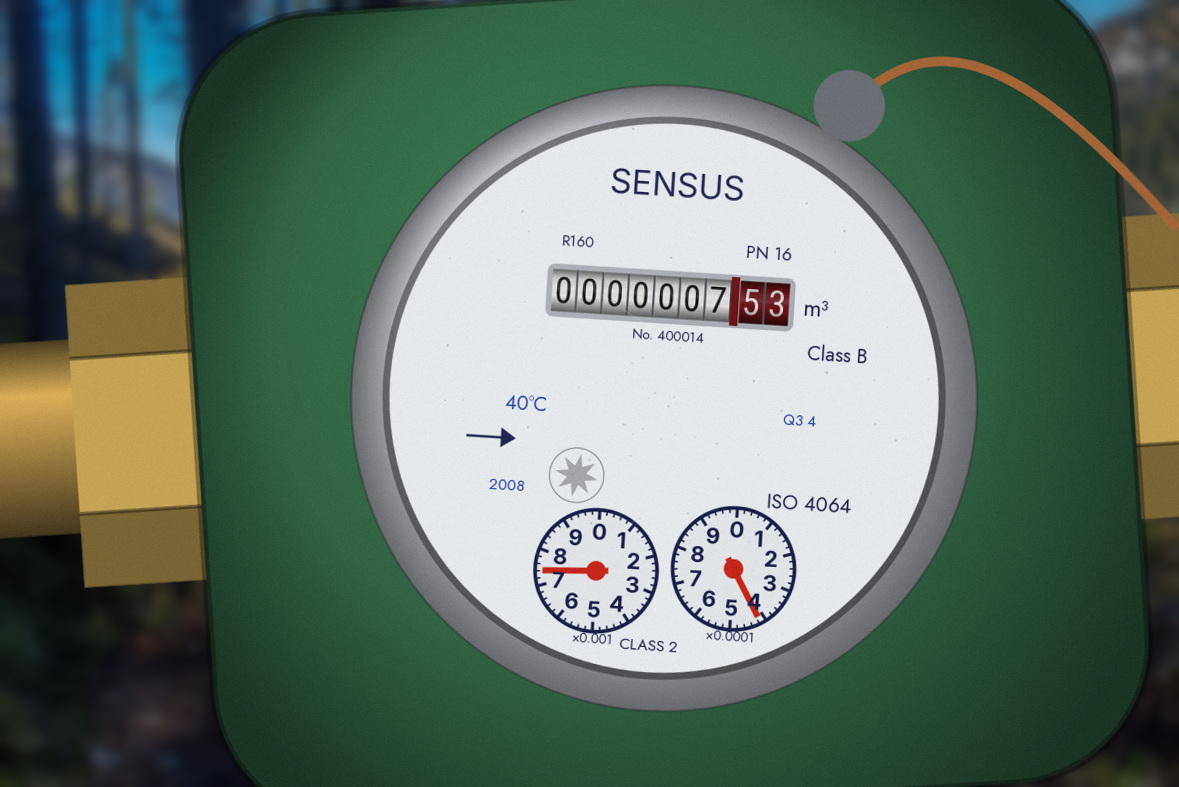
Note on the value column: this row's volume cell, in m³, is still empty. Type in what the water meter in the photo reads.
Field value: 7.5374 m³
